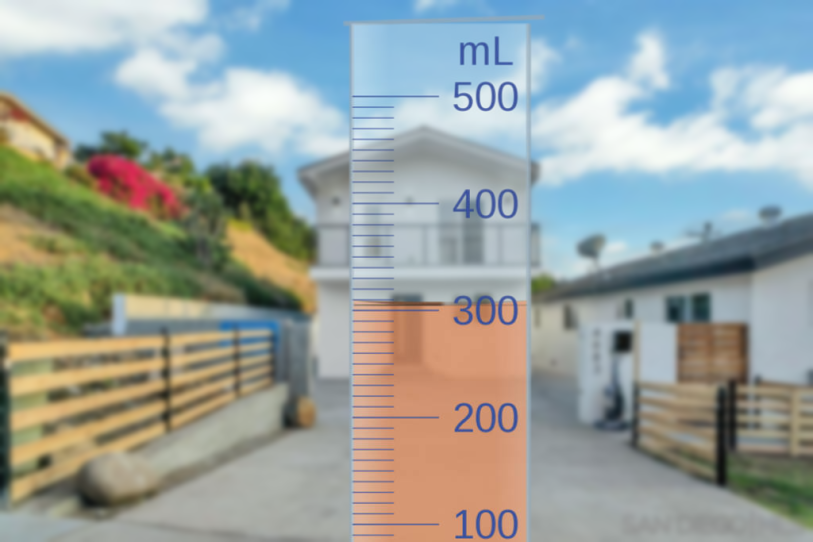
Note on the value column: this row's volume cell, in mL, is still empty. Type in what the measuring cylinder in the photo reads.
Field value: 305 mL
